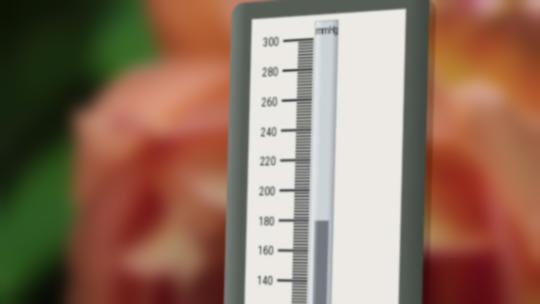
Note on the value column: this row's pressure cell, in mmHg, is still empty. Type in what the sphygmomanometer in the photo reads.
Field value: 180 mmHg
